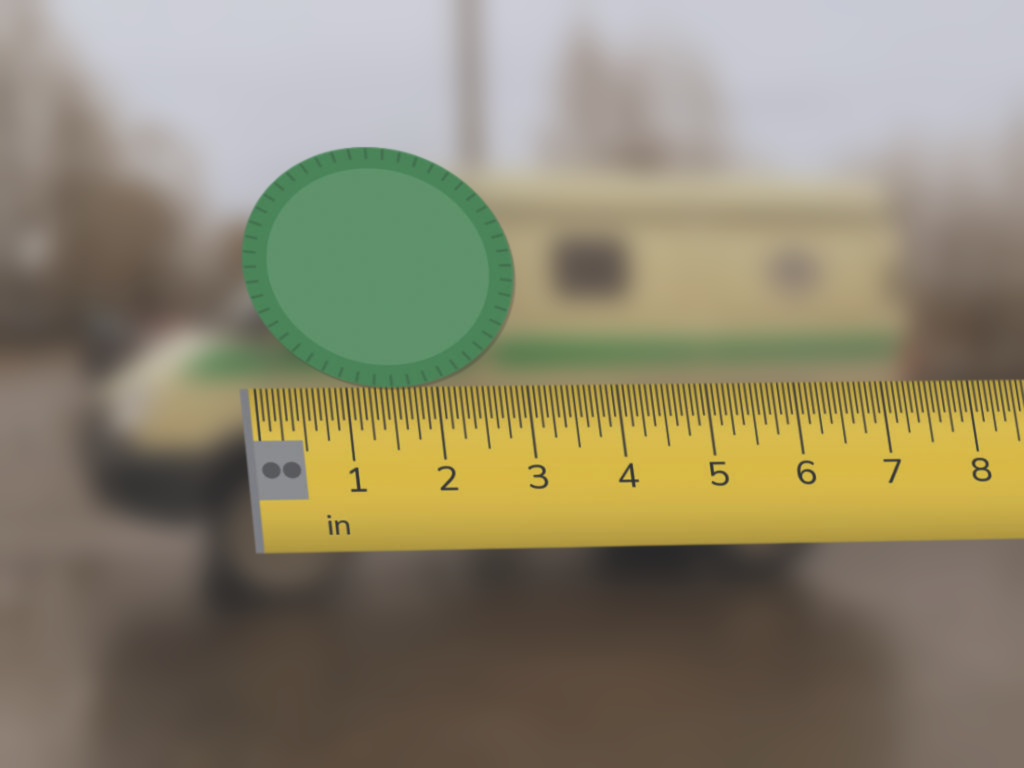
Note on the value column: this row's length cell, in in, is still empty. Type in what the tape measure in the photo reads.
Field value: 3 in
